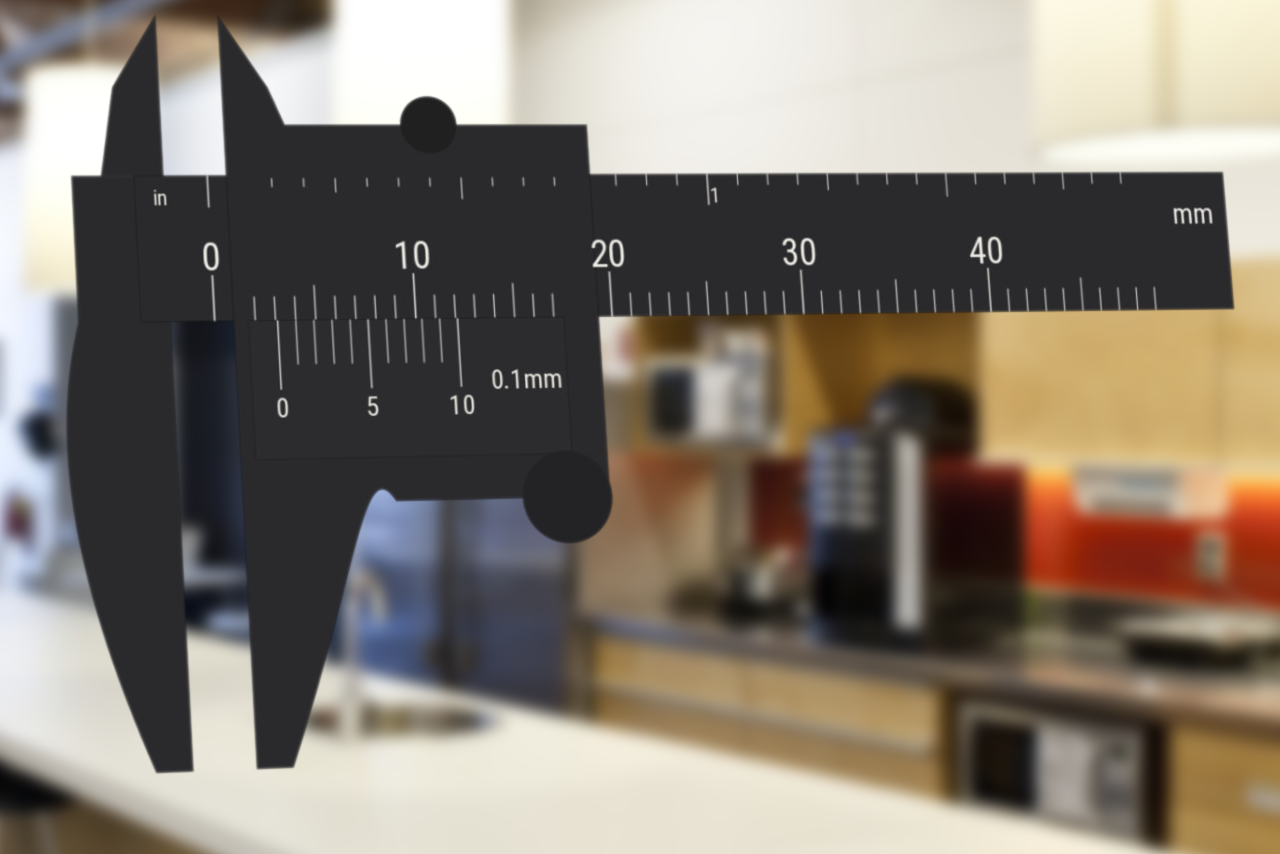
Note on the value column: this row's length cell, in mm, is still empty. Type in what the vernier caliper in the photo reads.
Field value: 3.1 mm
